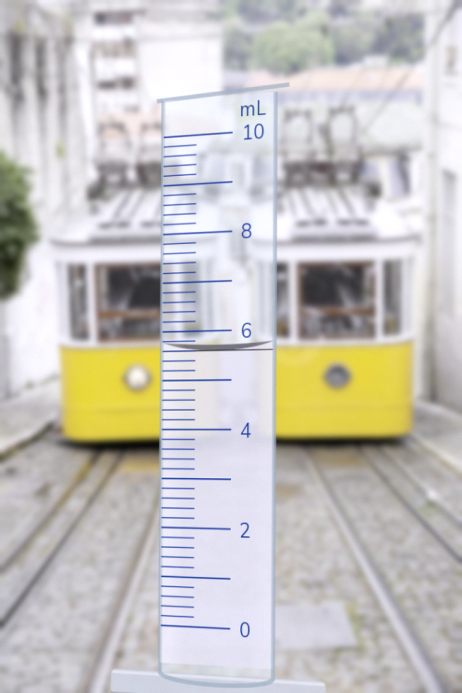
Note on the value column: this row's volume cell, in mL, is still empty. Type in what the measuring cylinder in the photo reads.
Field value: 5.6 mL
